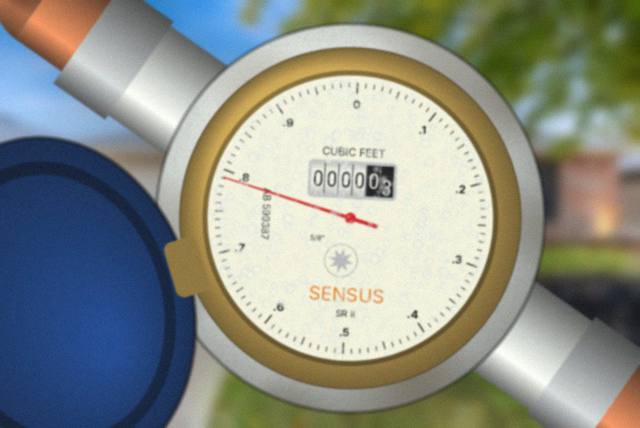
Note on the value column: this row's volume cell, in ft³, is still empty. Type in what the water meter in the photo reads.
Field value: 2.79 ft³
